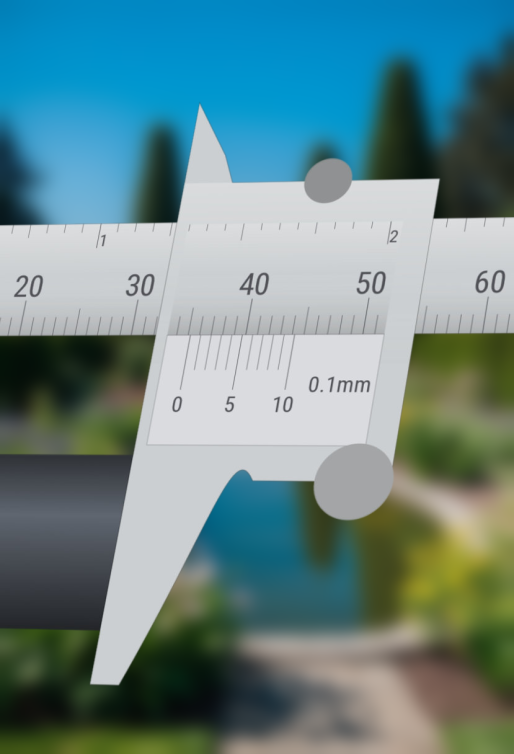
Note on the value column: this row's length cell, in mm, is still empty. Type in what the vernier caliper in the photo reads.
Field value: 35.2 mm
